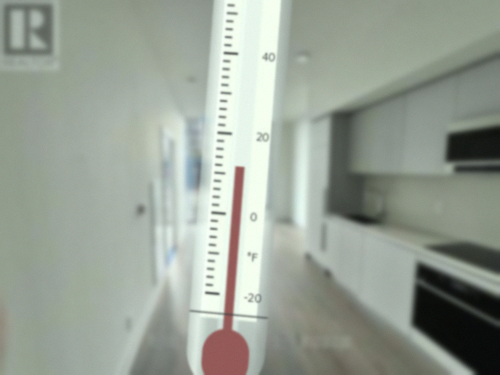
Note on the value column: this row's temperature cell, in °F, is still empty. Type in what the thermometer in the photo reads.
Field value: 12 °F
